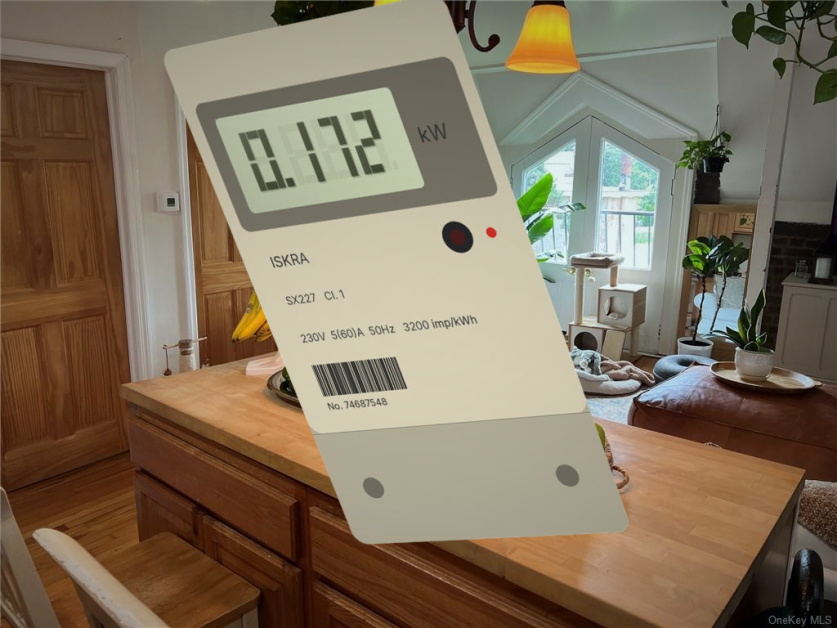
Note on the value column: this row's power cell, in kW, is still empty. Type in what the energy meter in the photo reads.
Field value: 0.172 kW
